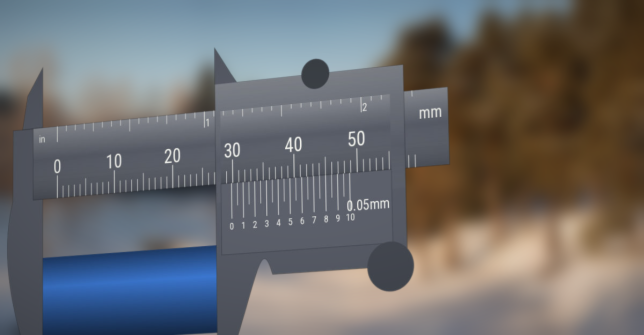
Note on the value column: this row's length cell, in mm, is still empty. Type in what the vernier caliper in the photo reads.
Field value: 29.8 mm
